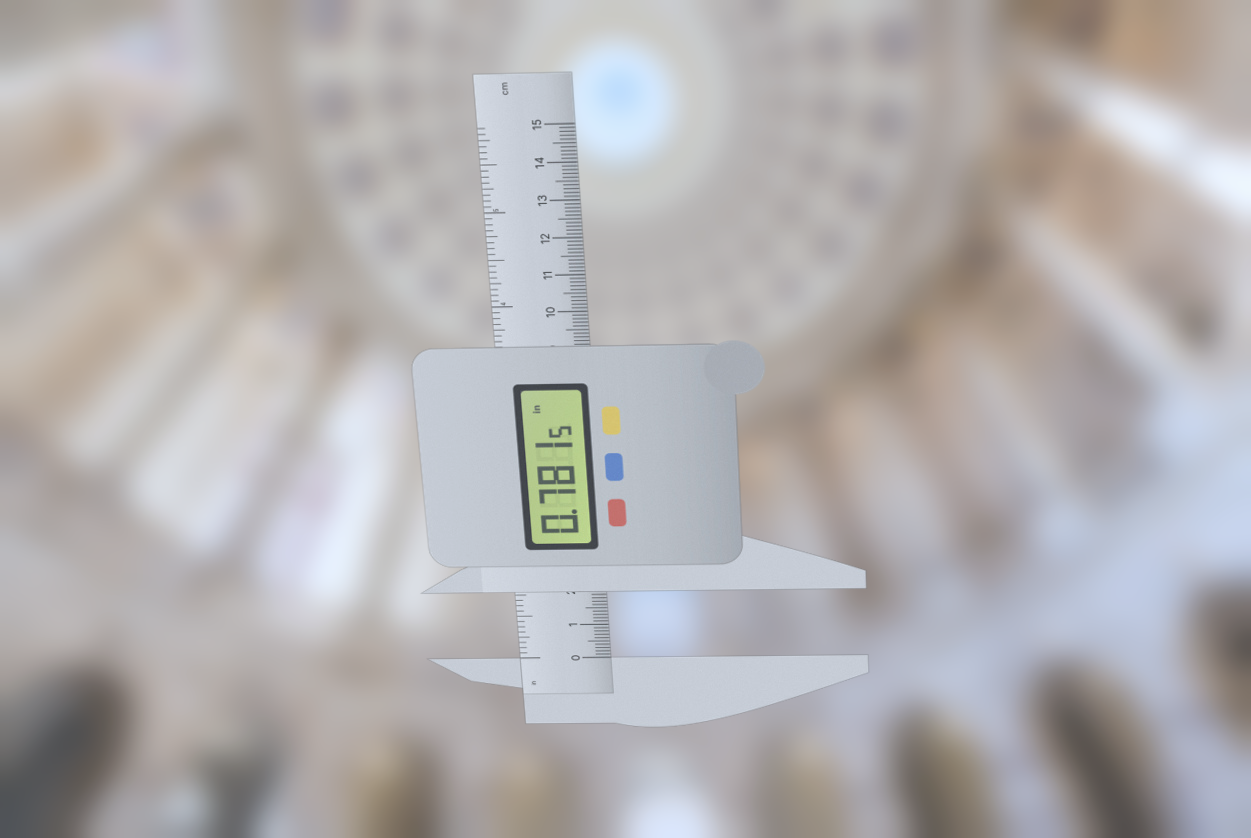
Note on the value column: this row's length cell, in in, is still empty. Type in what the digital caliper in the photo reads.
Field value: 0.7815 in
